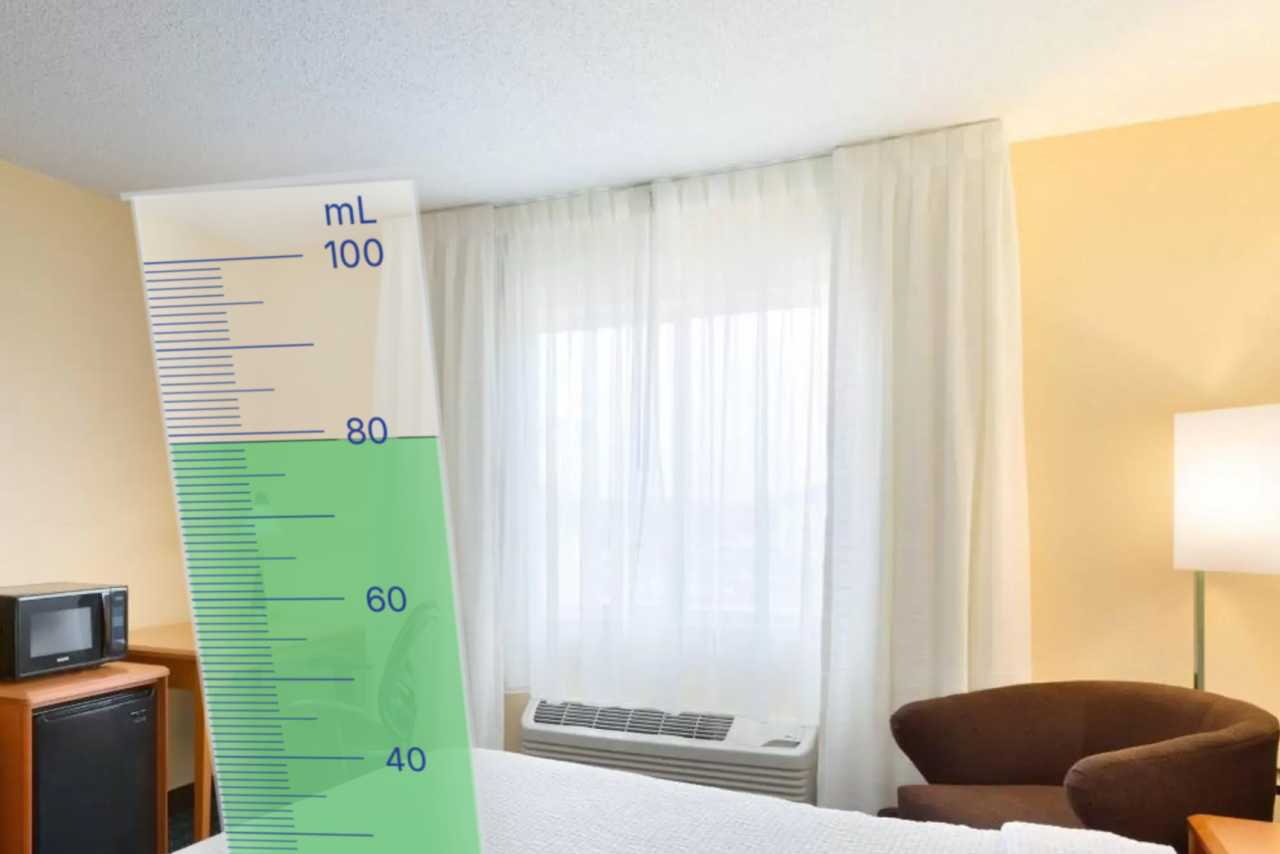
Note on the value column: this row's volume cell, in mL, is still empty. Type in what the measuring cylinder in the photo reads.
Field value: 79 mL
